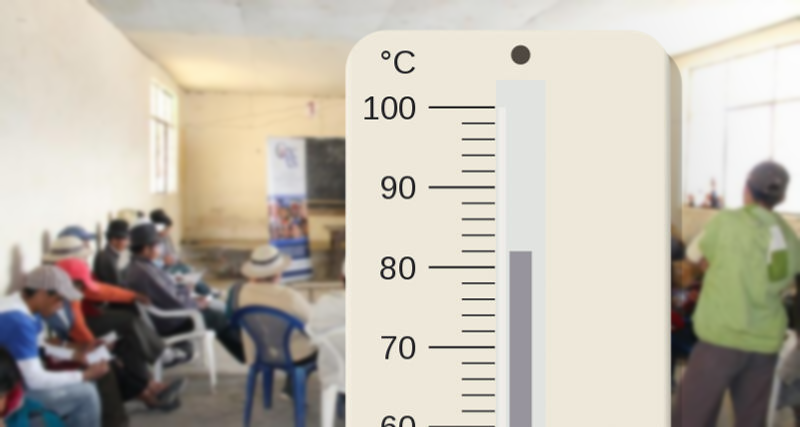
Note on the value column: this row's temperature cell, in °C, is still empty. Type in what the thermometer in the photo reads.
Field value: 82 °C
